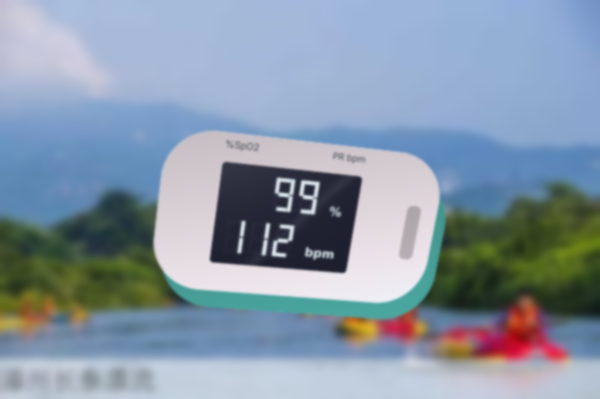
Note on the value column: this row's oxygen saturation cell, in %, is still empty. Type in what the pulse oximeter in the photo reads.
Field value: 99 %
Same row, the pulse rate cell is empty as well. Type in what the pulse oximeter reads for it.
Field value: 112 bpm
